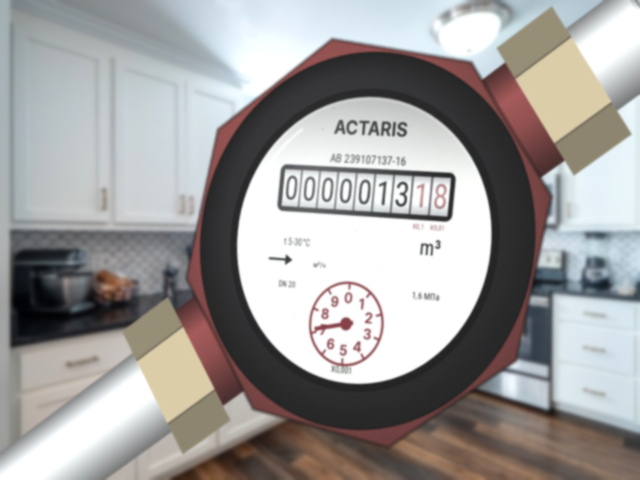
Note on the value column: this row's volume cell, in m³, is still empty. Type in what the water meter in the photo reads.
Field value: 13.187 m³
